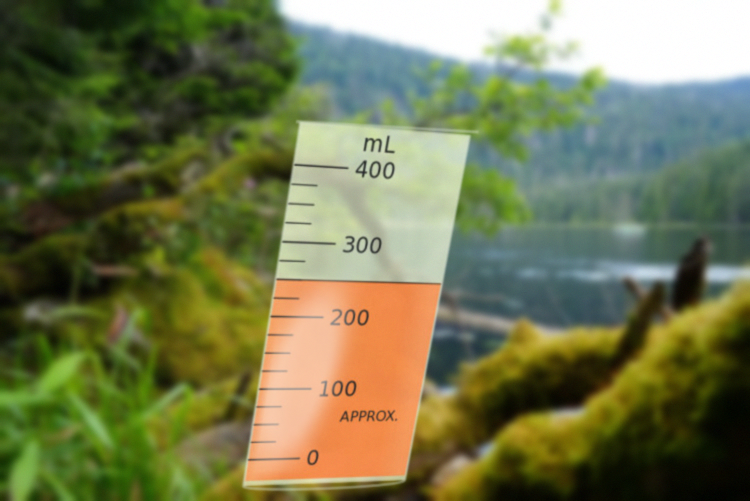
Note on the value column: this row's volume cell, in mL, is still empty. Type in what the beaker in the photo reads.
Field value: 250 mL
